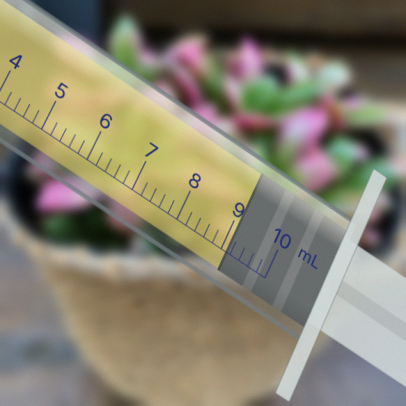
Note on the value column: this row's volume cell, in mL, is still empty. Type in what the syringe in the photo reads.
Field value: 9.1 mL
